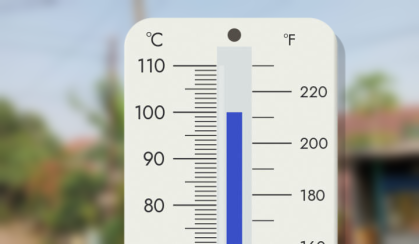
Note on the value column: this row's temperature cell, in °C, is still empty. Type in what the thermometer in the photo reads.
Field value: 100 °C
